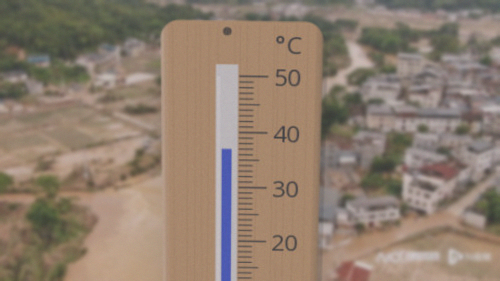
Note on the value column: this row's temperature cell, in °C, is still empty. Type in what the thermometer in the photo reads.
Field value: 37 °C
